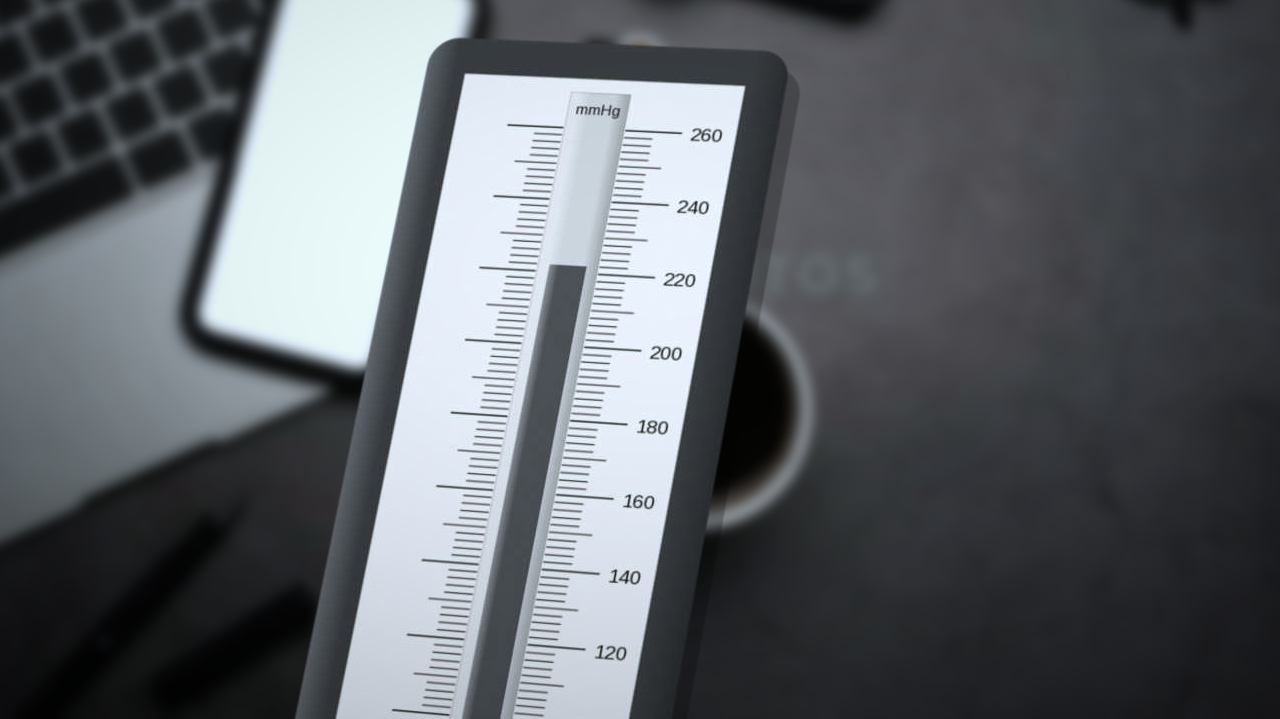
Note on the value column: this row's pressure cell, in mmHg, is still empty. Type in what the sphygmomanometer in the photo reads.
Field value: 222 mmHg
